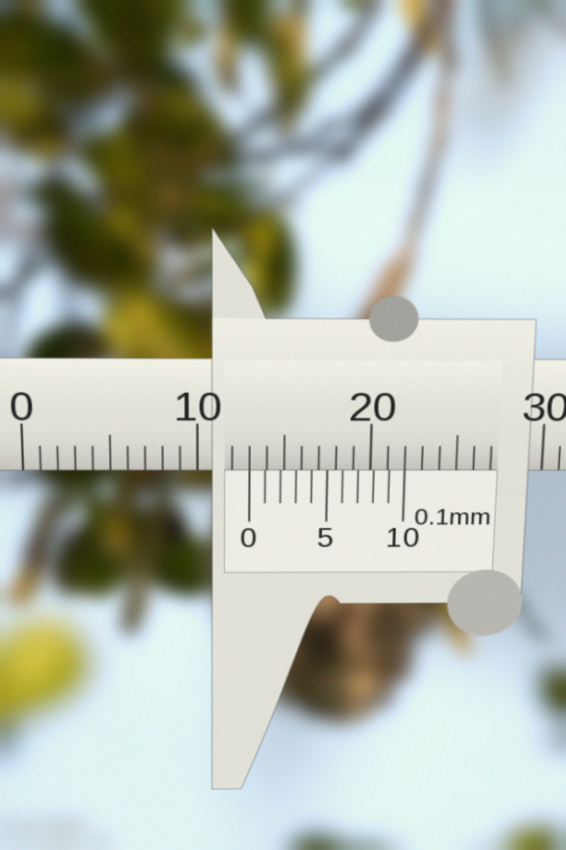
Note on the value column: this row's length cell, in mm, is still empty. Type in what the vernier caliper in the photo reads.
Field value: 13.0 mm
